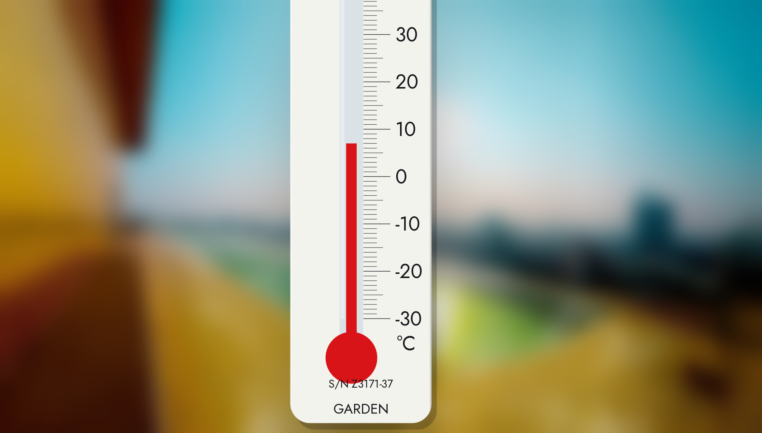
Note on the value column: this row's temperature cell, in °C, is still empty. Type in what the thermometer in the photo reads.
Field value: 7 °C
